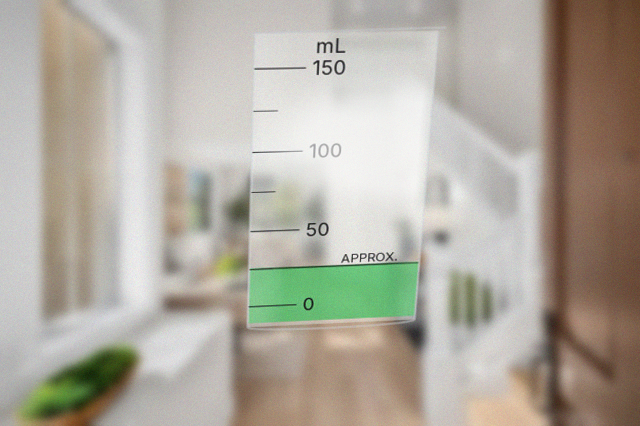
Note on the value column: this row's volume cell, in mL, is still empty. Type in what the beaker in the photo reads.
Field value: 25 mL
